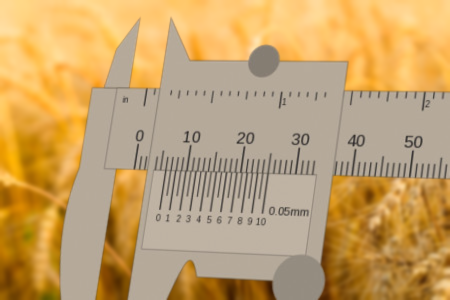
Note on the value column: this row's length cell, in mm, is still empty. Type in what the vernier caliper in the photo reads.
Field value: 6.0 mm
